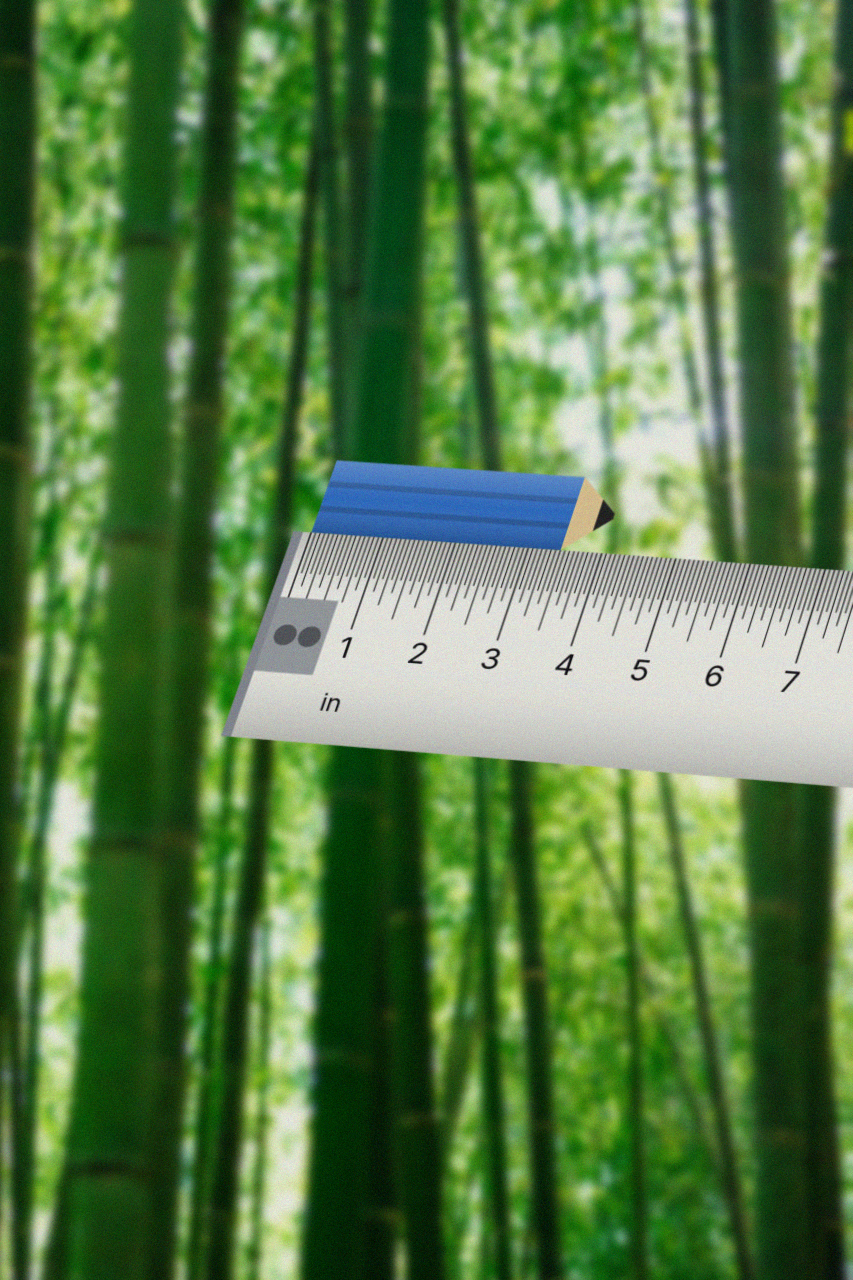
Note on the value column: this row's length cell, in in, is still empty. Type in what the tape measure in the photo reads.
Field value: 4 in
